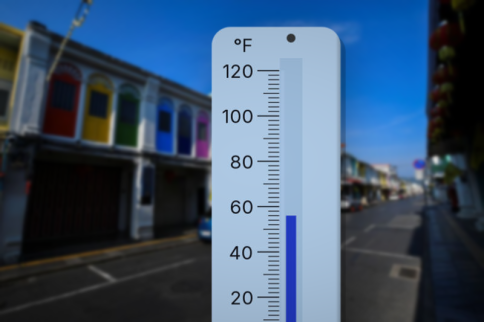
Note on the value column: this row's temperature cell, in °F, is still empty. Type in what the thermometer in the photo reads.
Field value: 56 °F
